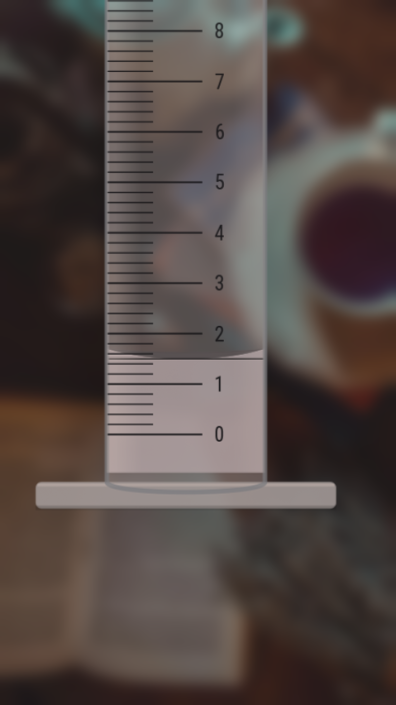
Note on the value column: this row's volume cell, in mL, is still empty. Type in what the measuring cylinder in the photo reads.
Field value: 1.5 mL
